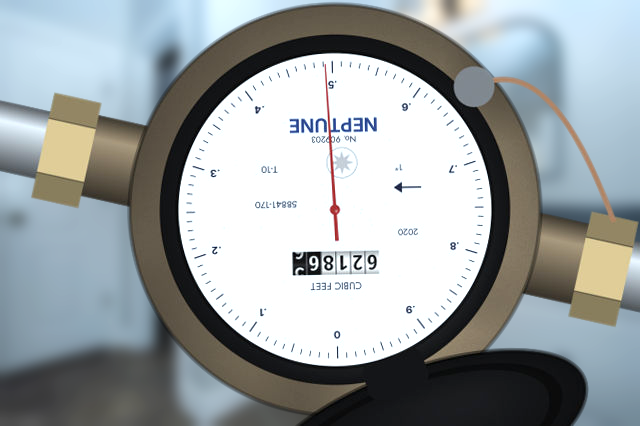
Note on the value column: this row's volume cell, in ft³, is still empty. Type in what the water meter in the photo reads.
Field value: 621865.49 ft³
